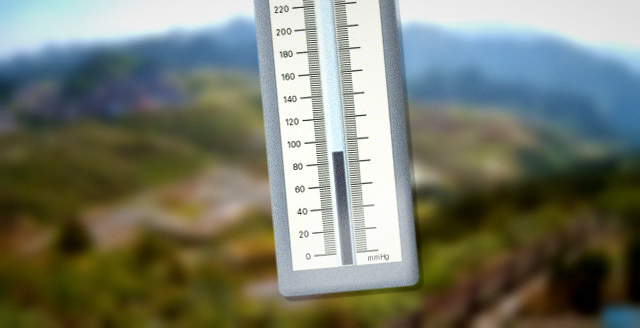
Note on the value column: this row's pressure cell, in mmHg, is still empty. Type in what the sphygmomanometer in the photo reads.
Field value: 90 mmHg
